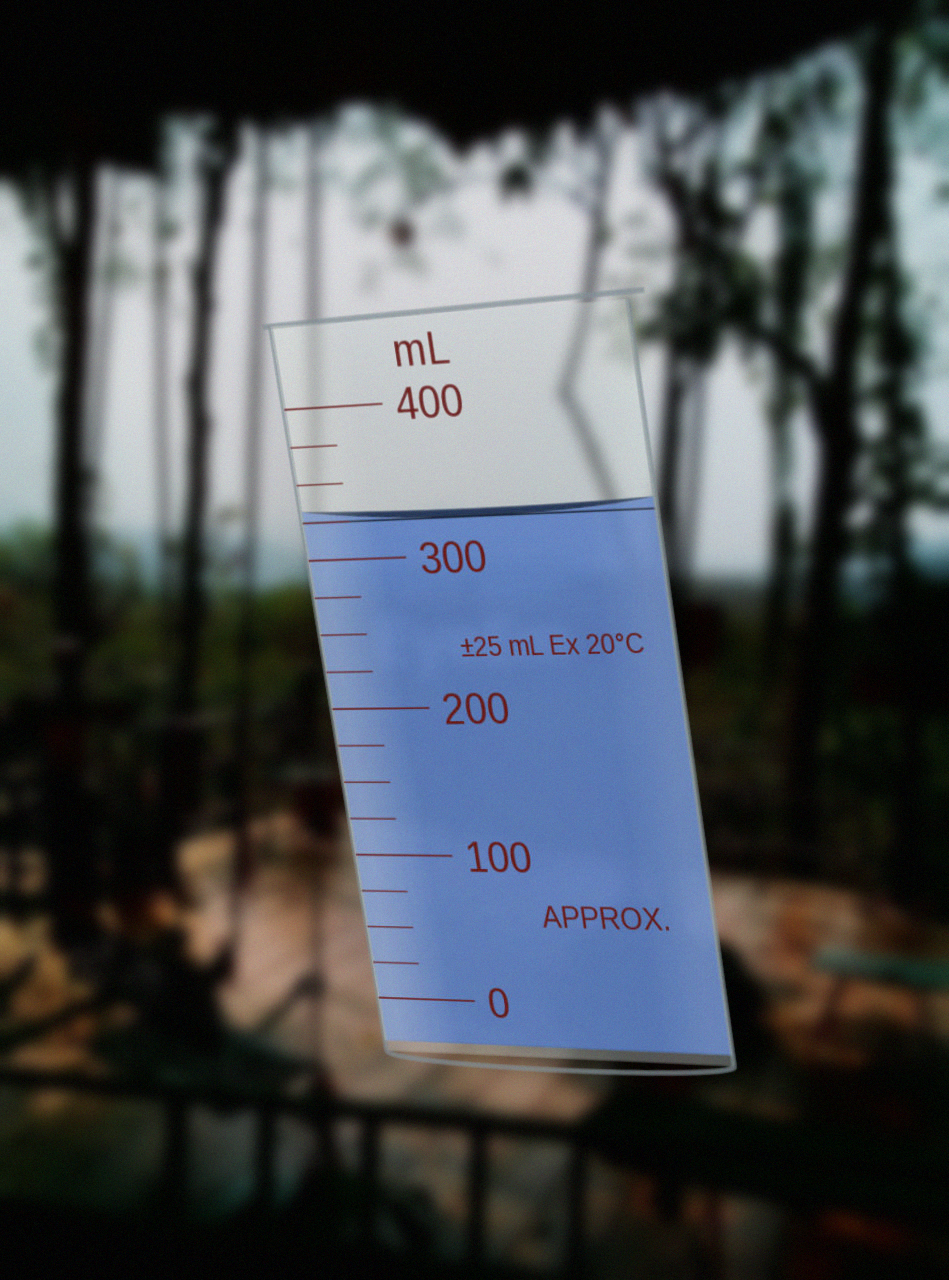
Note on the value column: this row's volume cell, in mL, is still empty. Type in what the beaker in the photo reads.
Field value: 325 mL
